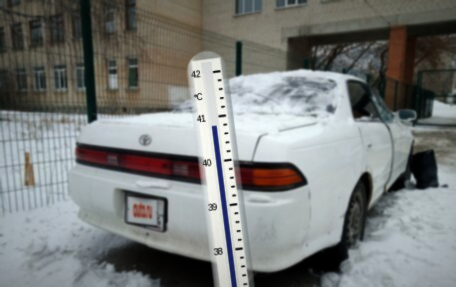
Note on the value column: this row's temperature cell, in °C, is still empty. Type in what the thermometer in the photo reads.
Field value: 40.8 °C
